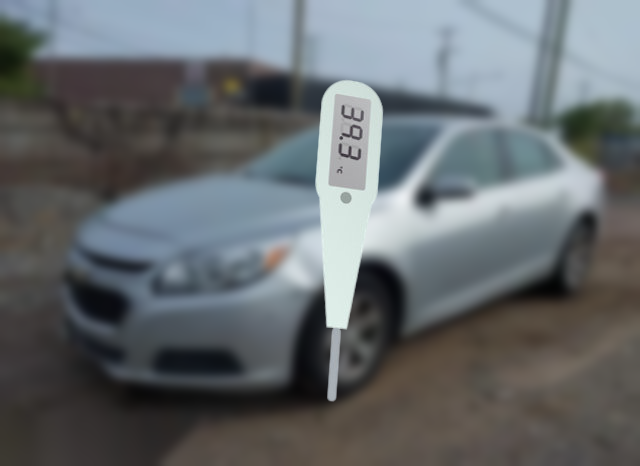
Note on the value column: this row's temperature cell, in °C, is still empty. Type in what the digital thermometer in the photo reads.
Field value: 39.3 °C
